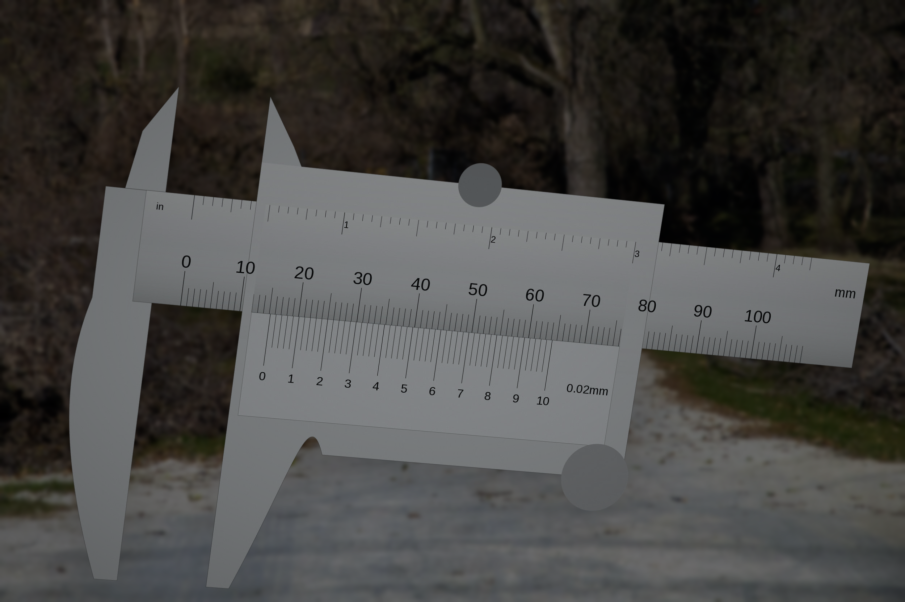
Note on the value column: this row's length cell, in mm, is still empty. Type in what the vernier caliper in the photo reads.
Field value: 15.2 mm
